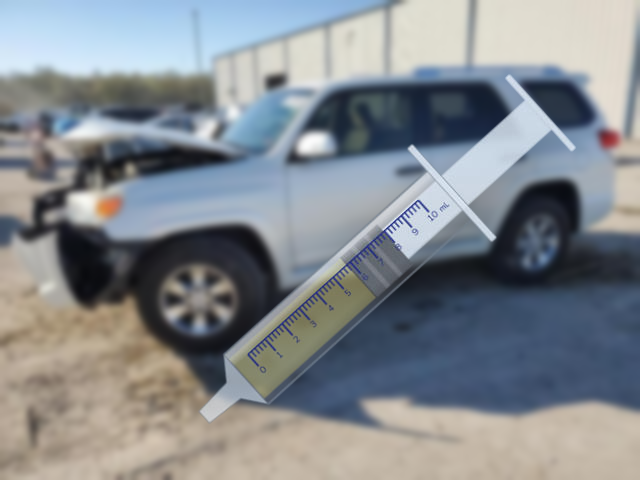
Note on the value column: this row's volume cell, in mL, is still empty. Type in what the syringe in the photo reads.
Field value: 5.8 mL
